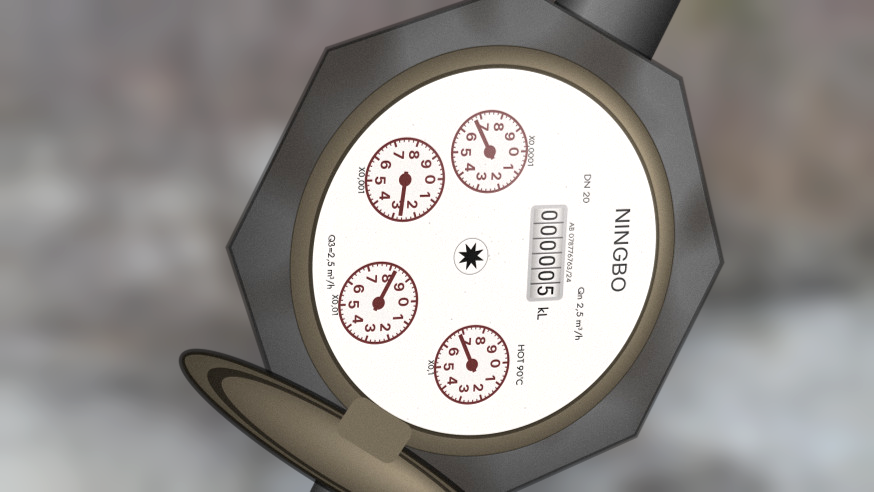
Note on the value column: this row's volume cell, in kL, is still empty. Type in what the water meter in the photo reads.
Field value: 5.6826 kL
